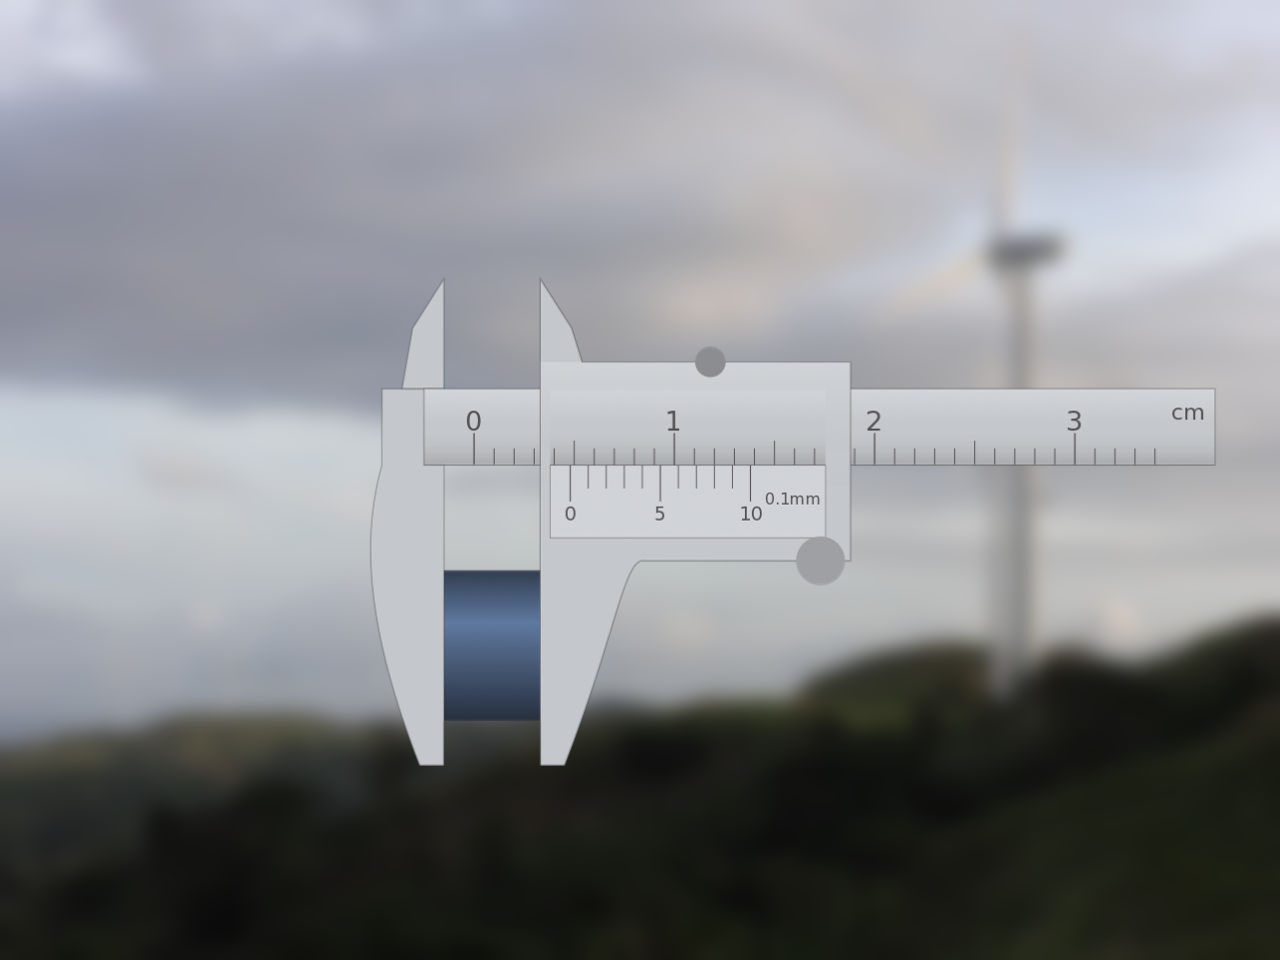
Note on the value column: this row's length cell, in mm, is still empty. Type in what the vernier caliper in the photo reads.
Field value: 4.8 mm
